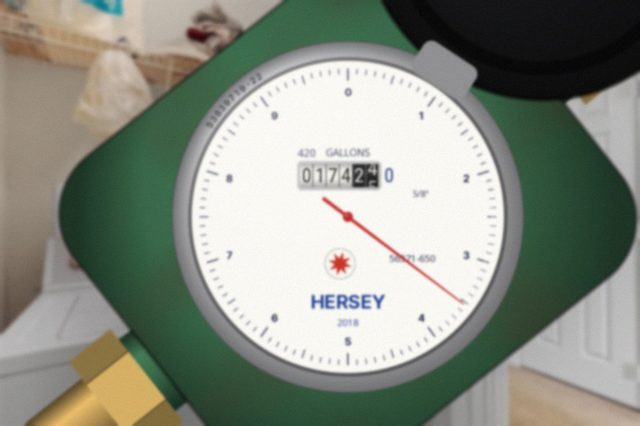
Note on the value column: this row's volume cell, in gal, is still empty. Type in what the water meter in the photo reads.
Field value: 174243.5 gal
